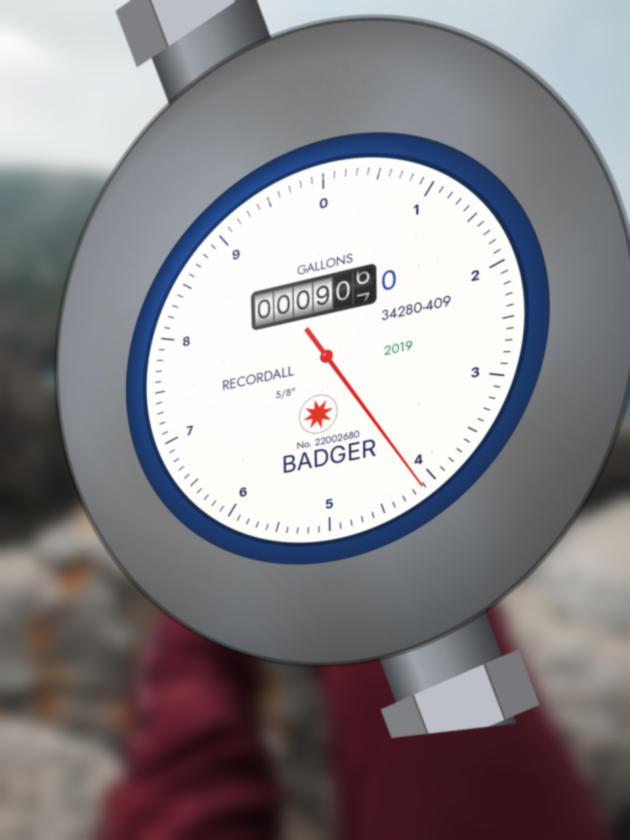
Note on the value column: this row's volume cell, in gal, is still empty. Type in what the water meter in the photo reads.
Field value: 9064.1 gal
